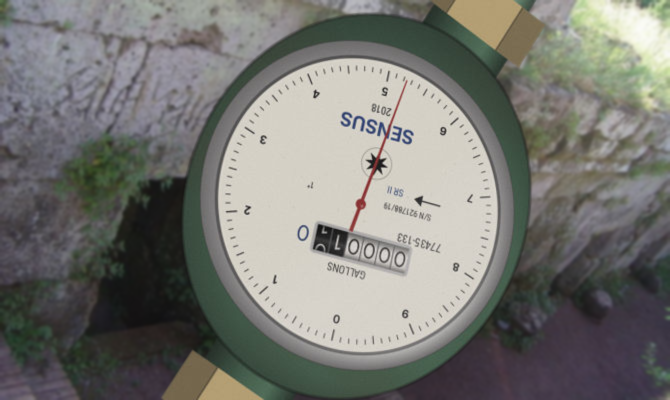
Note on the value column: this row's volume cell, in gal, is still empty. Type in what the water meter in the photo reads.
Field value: 105.2 gal
